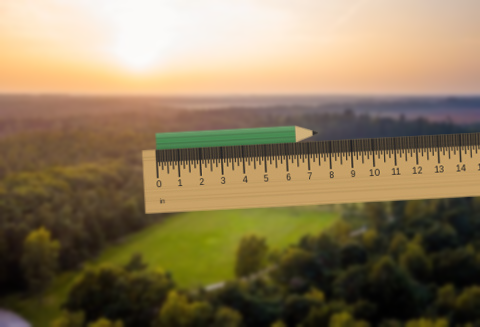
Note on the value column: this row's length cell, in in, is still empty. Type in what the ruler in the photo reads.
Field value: 7.5 in
